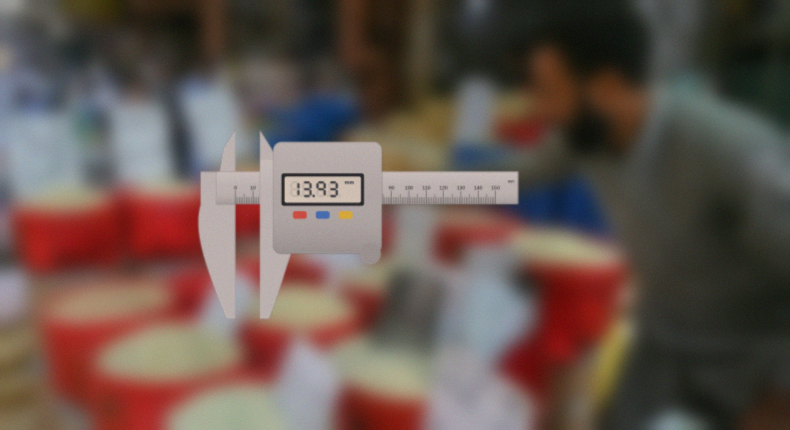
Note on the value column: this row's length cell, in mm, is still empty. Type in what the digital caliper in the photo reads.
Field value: 13.93 mm
